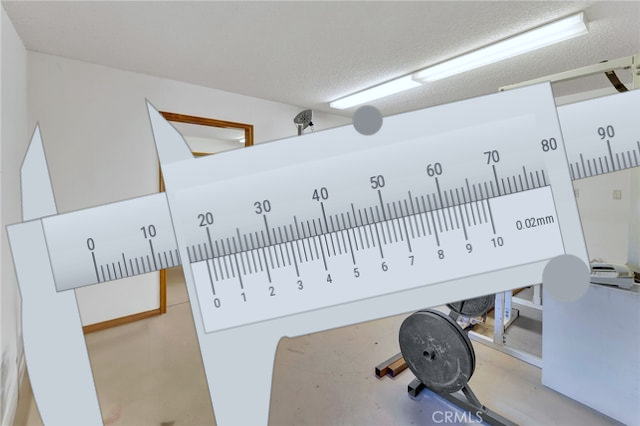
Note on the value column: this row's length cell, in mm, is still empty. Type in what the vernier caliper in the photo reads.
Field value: 18.8 mm
